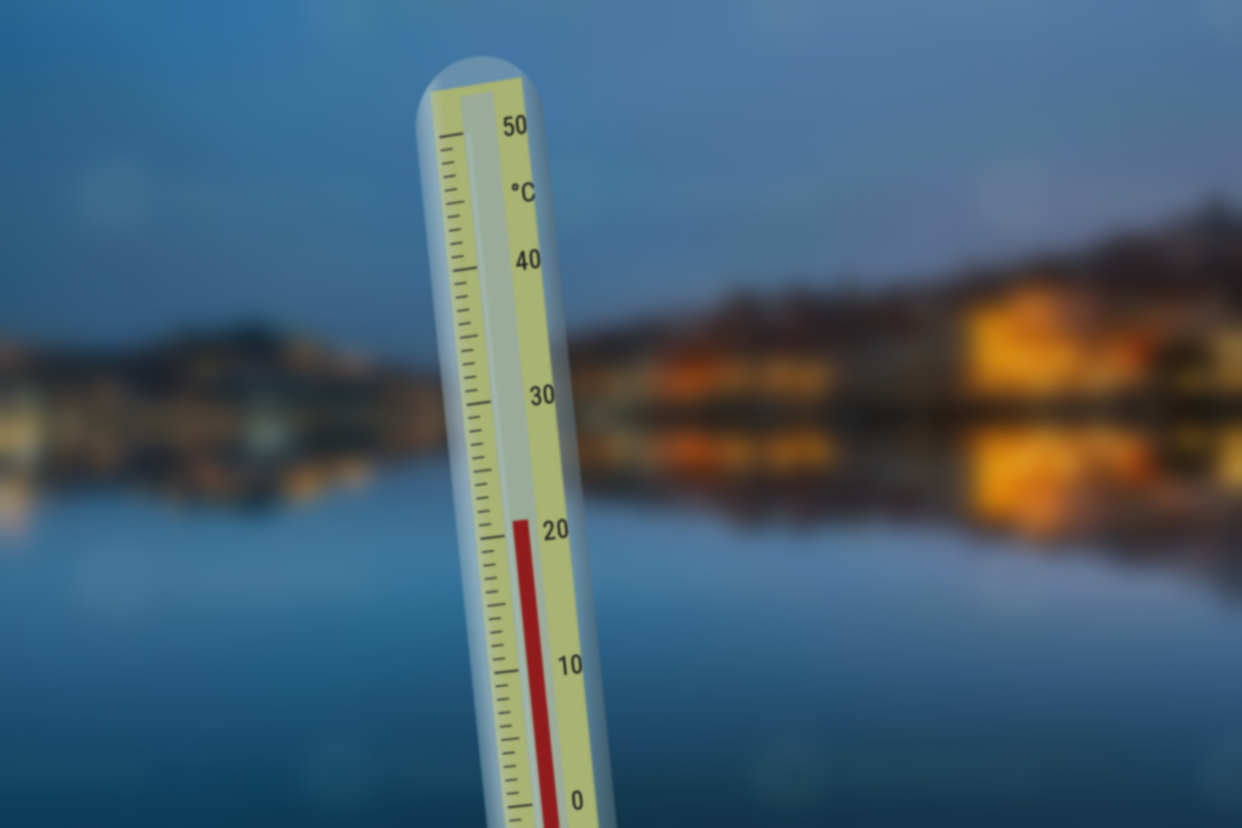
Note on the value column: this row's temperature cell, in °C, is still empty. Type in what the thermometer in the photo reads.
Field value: 21 °C
